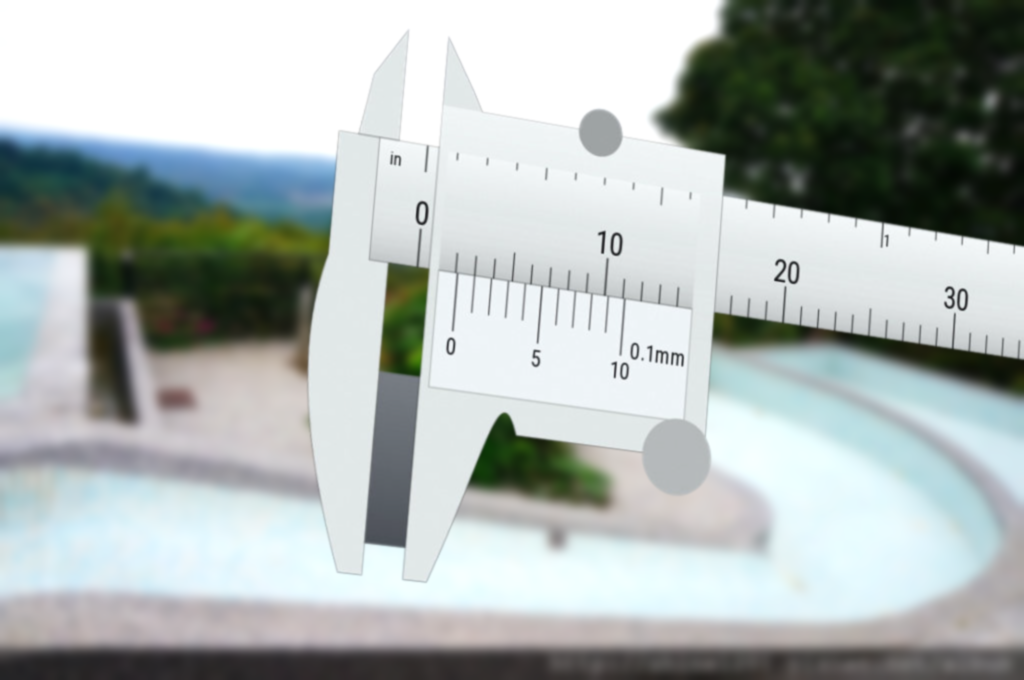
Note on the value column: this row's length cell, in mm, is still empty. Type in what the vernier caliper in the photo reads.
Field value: 2.1 mm
